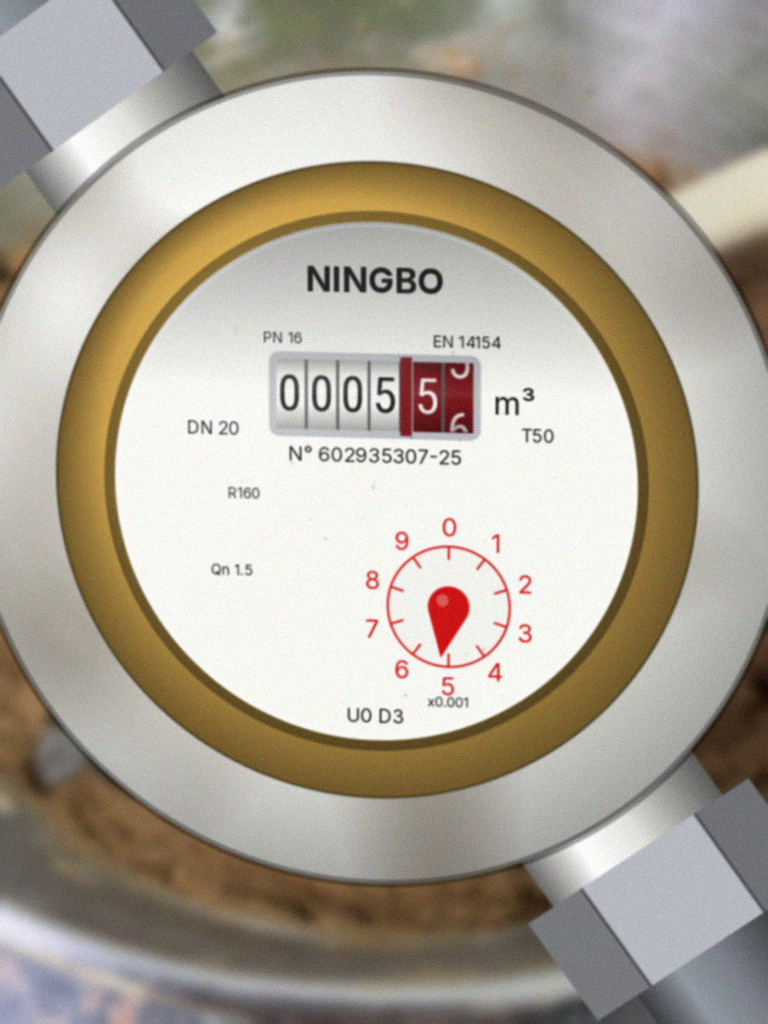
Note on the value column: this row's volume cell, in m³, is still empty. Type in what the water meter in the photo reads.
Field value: 5.555 m³
